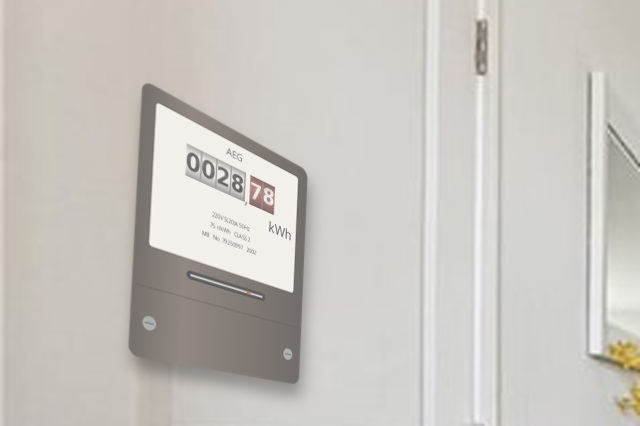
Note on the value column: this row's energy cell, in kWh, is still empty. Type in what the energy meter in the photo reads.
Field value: 28.78 kWh
